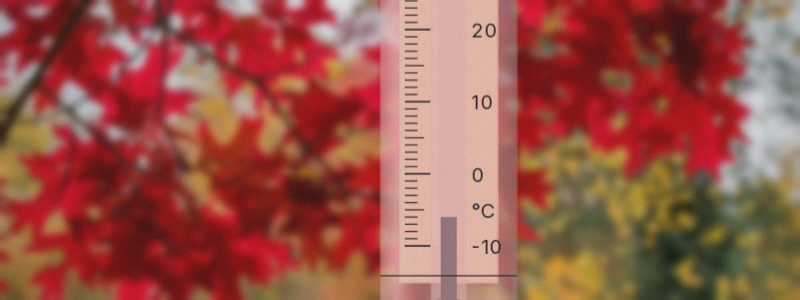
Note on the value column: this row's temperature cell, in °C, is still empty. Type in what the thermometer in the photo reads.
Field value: -6 °C
